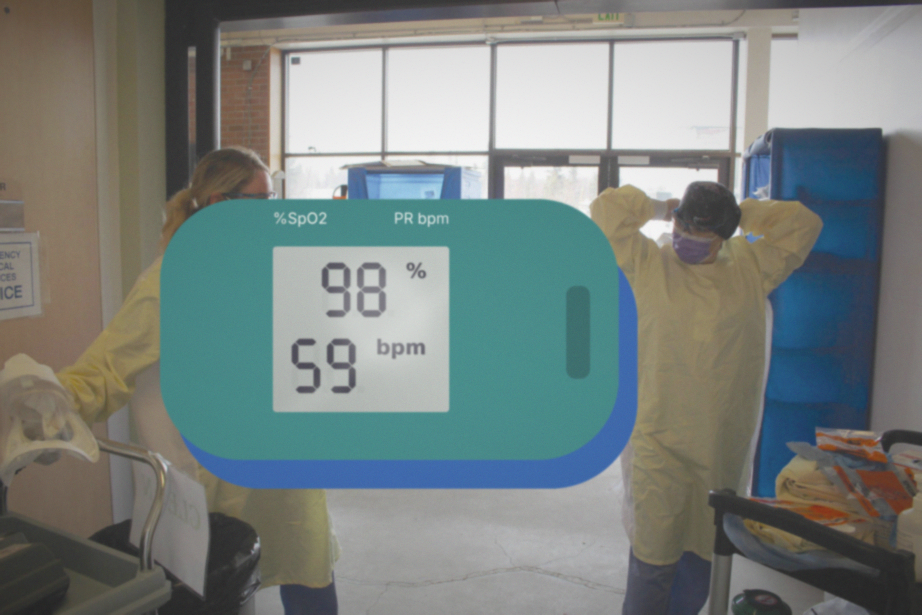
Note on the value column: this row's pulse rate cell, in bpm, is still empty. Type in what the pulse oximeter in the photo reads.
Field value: 59 bpm
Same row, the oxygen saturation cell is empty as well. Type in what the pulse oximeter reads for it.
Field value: 98 %
